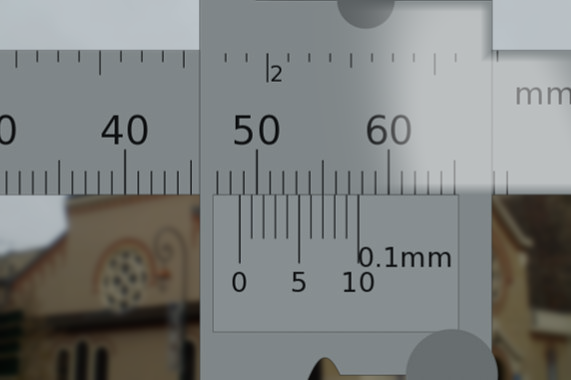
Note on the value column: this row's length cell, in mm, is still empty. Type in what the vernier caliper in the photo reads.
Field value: 48.7 mm
